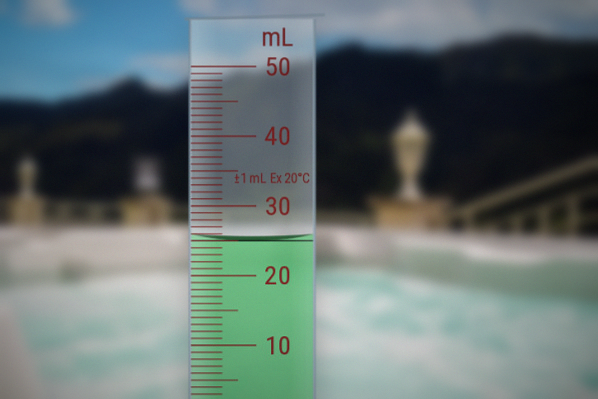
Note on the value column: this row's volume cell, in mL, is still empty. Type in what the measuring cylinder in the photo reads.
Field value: 25 mL
